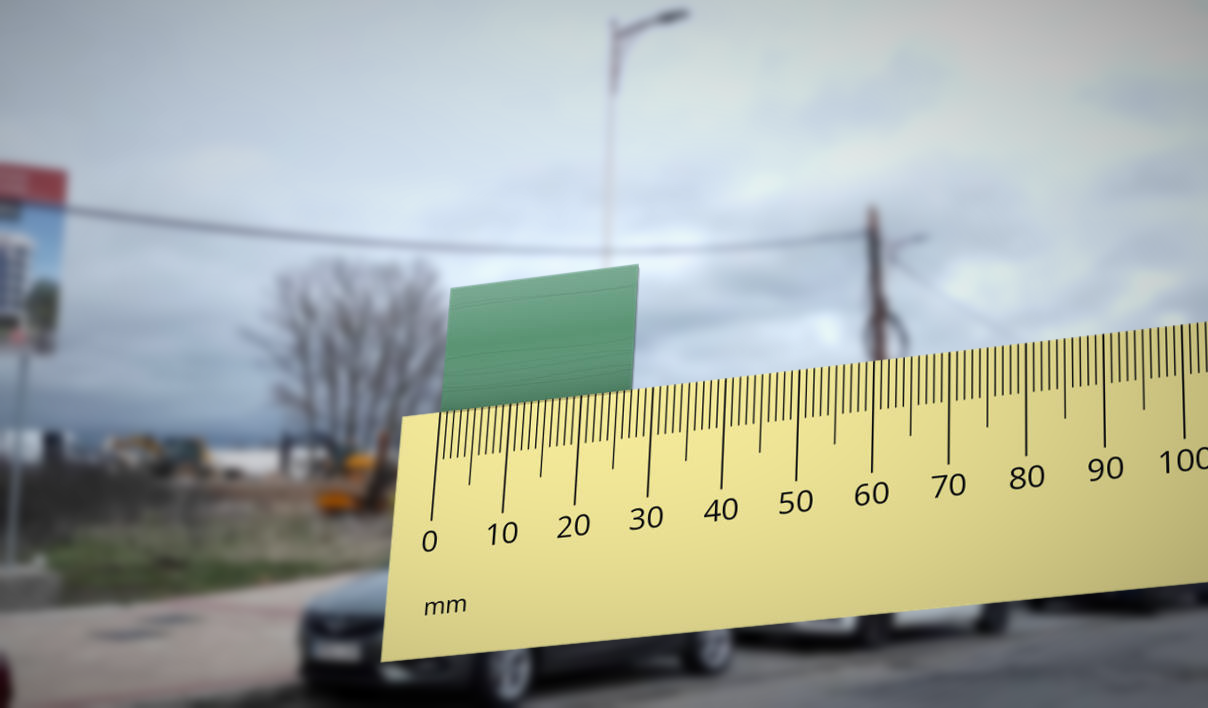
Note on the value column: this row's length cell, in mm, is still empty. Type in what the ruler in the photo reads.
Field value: 27 mm
